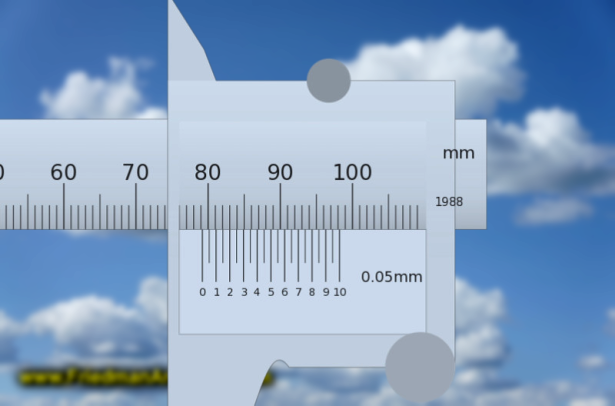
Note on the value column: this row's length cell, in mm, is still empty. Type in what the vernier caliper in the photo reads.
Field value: 79.2 mm
